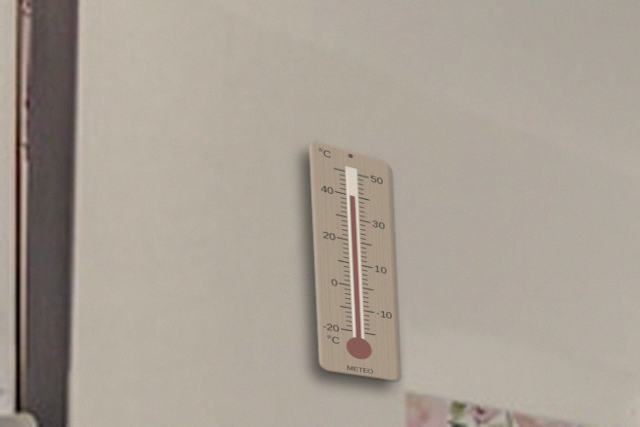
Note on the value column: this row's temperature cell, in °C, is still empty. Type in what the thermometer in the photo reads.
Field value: 40 °C
